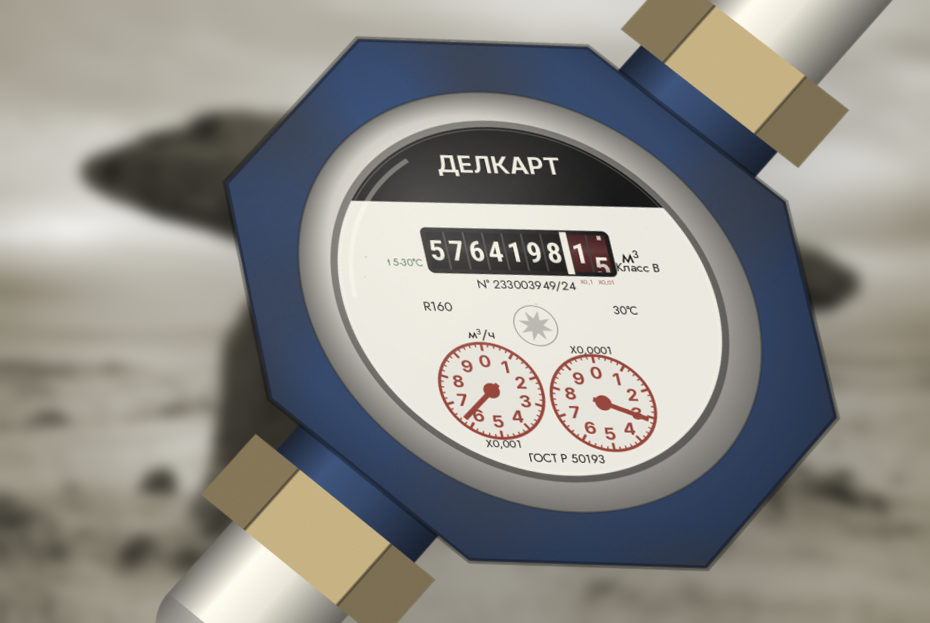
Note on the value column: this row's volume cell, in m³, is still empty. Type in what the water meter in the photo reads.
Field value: 5764198.1463 m³
